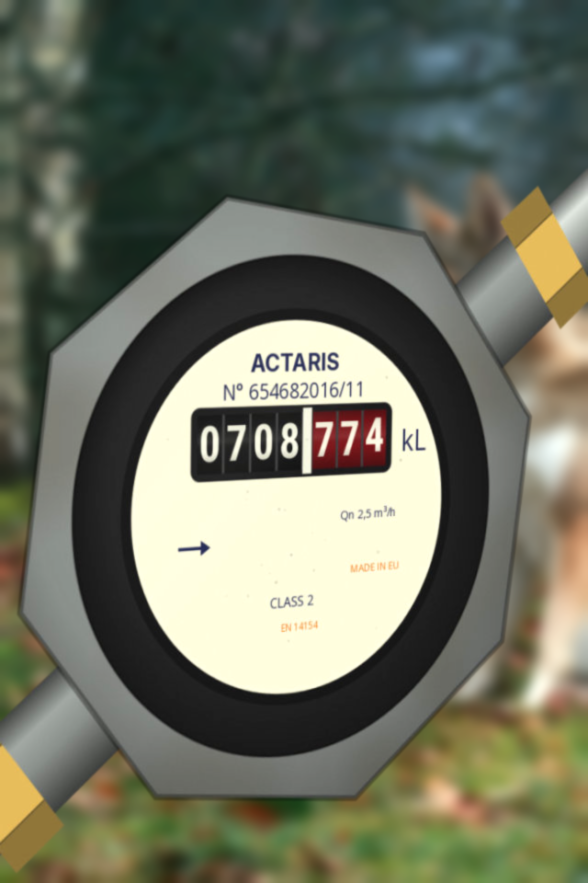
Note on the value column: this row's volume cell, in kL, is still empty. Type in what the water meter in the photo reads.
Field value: 708.774 kL
